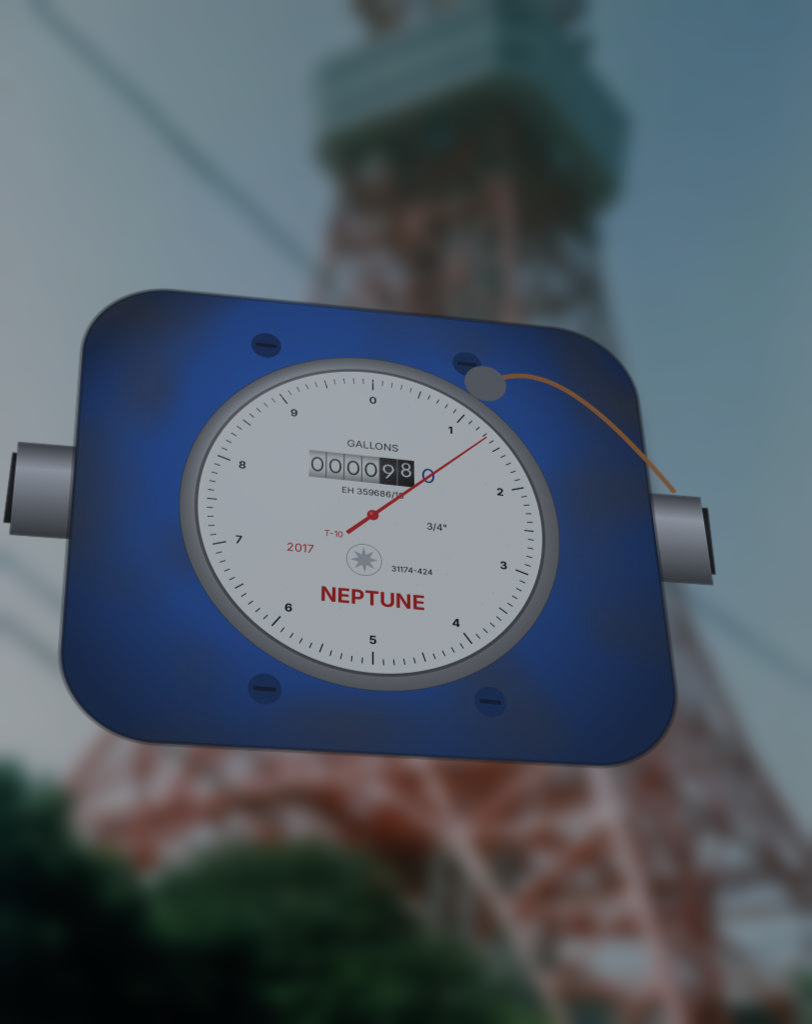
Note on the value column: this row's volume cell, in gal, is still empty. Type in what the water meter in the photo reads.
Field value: 981.3 gal
